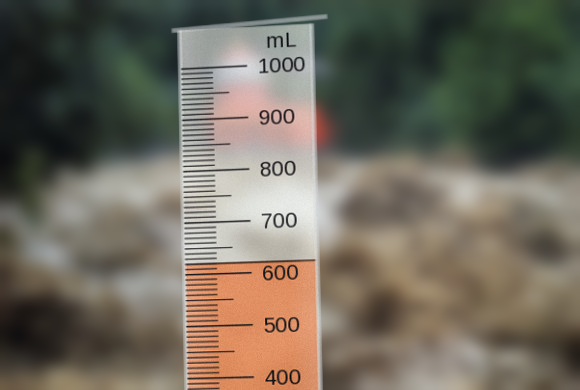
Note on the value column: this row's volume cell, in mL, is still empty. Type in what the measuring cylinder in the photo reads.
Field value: 620 mL
